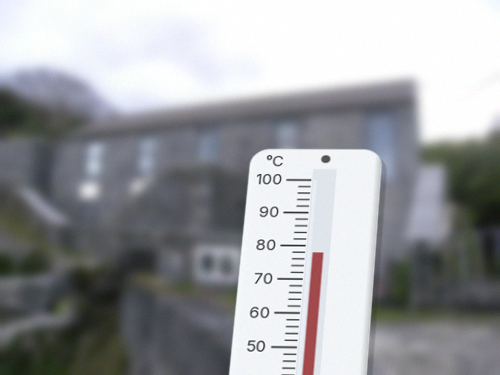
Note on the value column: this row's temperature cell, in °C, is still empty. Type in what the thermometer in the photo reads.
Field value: 78 °C
